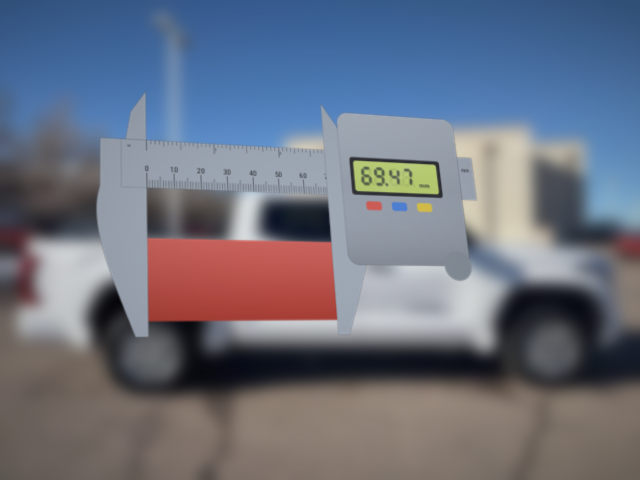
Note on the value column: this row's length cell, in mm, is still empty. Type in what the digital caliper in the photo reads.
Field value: 69.47 mm
